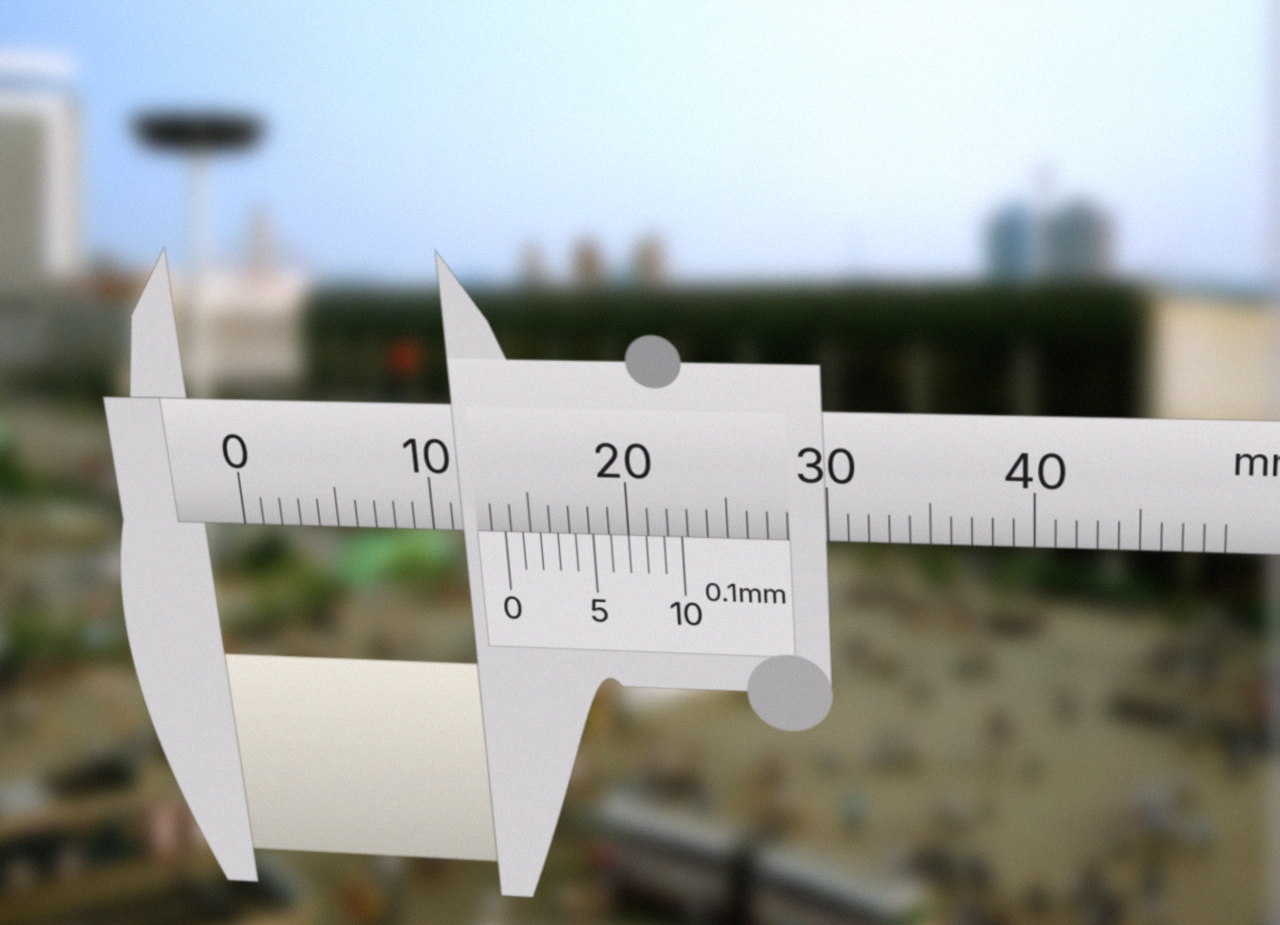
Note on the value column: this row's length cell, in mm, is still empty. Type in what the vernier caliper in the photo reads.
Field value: 13.7 mm
